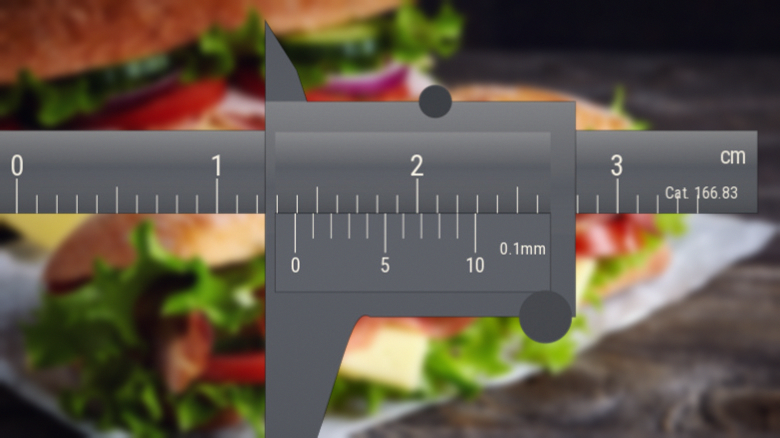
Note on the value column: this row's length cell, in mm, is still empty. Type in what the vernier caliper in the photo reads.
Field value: 13.9 mm
